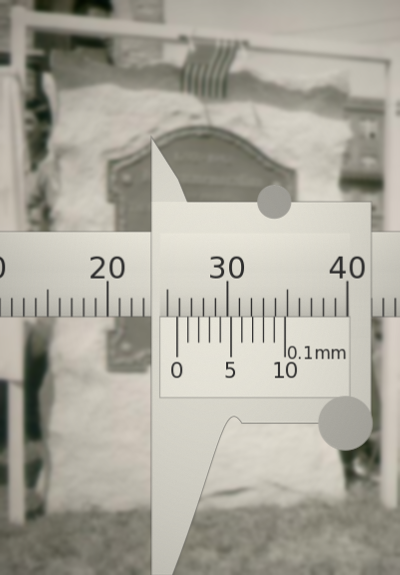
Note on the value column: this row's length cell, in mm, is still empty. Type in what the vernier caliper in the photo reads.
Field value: 25.8 mm
